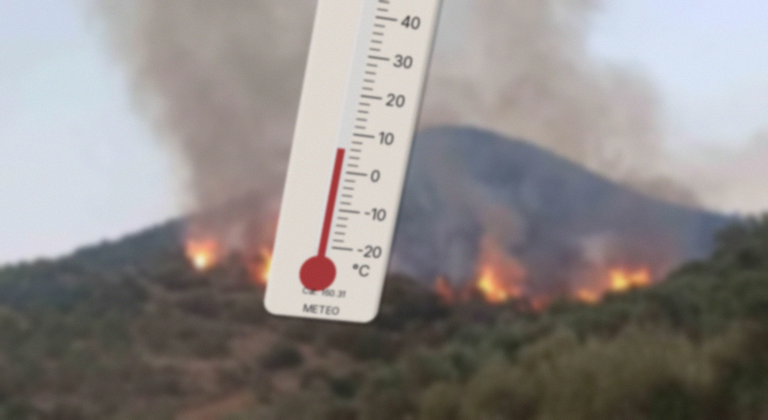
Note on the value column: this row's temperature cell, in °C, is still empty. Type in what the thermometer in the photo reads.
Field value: 6 °C
